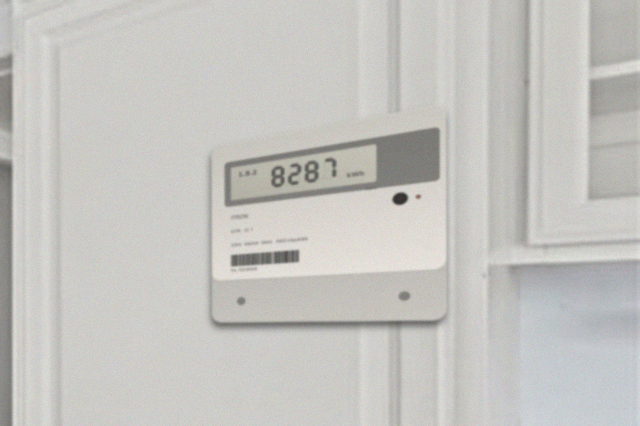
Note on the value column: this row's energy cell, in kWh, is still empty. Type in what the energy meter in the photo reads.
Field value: 8287 kWh
